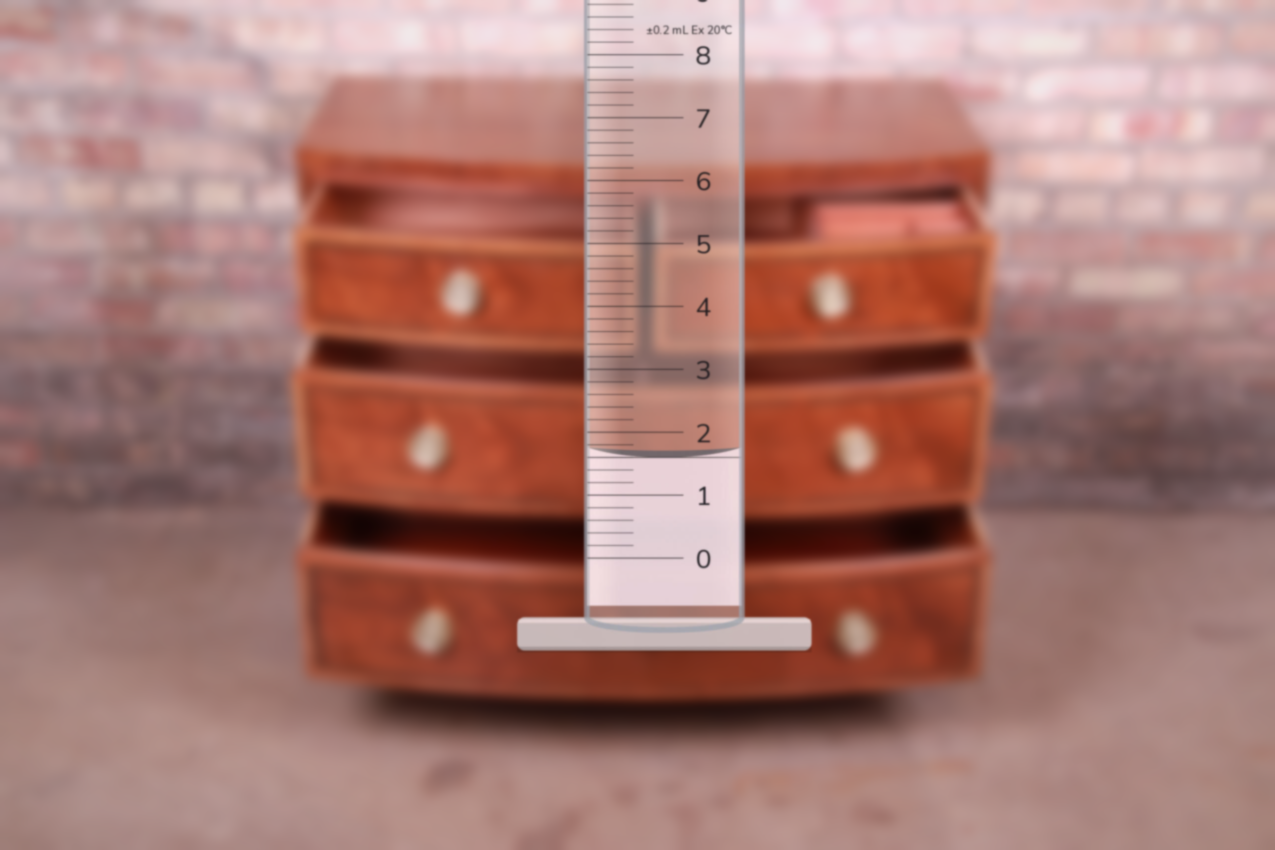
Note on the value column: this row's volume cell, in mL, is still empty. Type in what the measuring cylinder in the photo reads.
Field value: 1.6 mL
